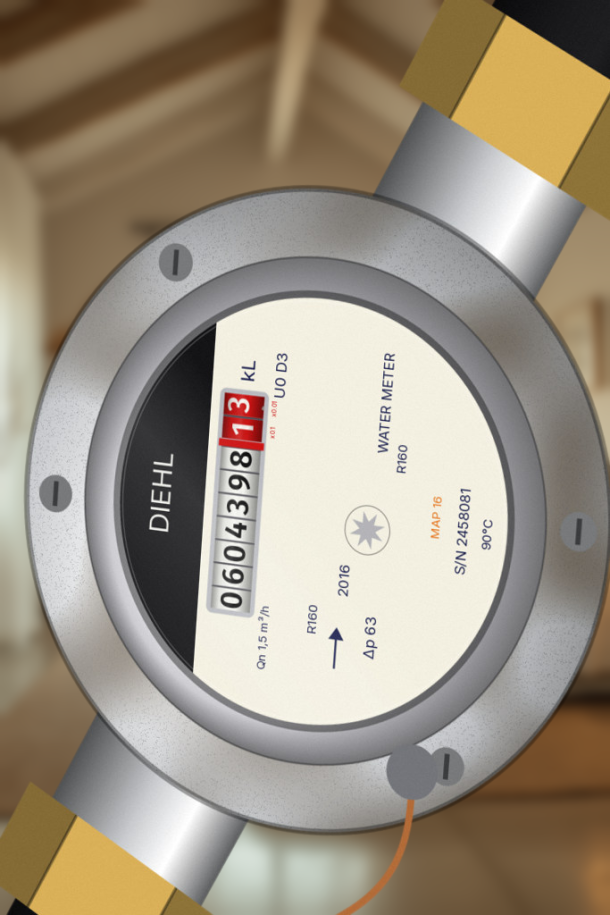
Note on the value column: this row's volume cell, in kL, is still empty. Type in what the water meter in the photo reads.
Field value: 604398.13 kL
